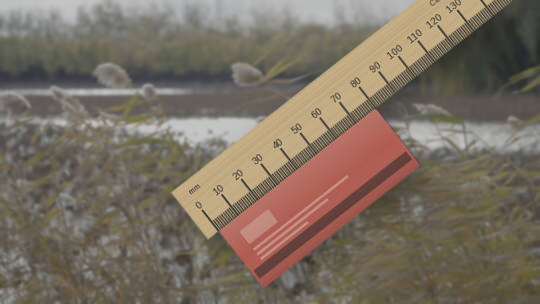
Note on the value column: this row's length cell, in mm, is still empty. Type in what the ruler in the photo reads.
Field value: 80 mm
